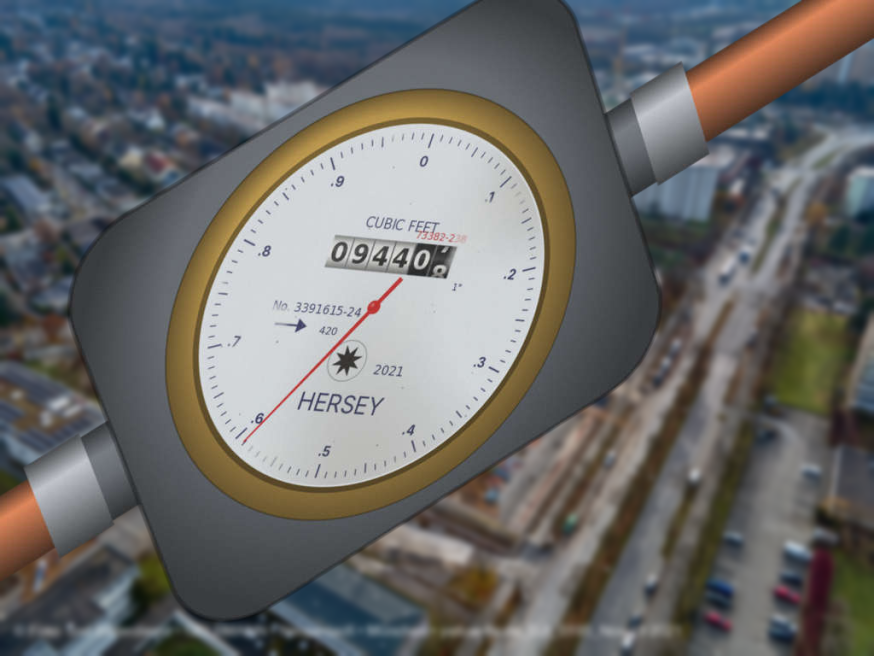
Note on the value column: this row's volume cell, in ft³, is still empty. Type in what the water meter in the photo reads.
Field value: 94407.59 ft³
